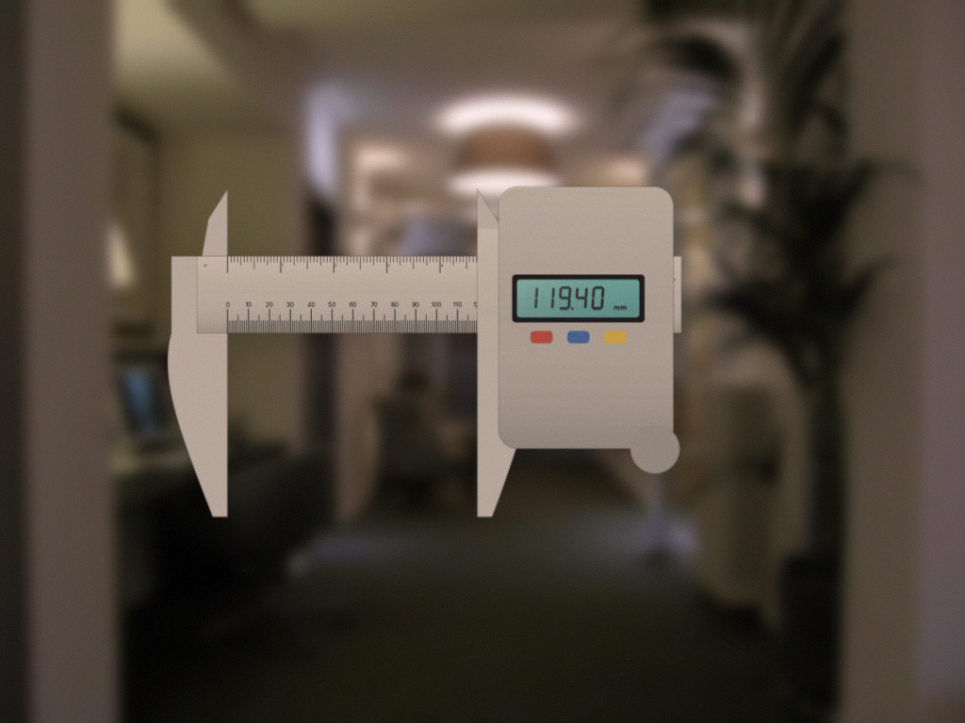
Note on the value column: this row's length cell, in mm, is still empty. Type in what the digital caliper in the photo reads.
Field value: 119.40 mm
